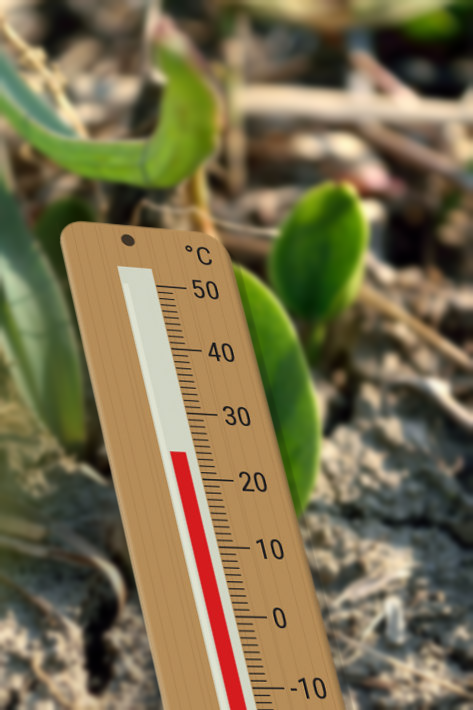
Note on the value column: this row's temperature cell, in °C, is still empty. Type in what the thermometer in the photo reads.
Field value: 24 °C
